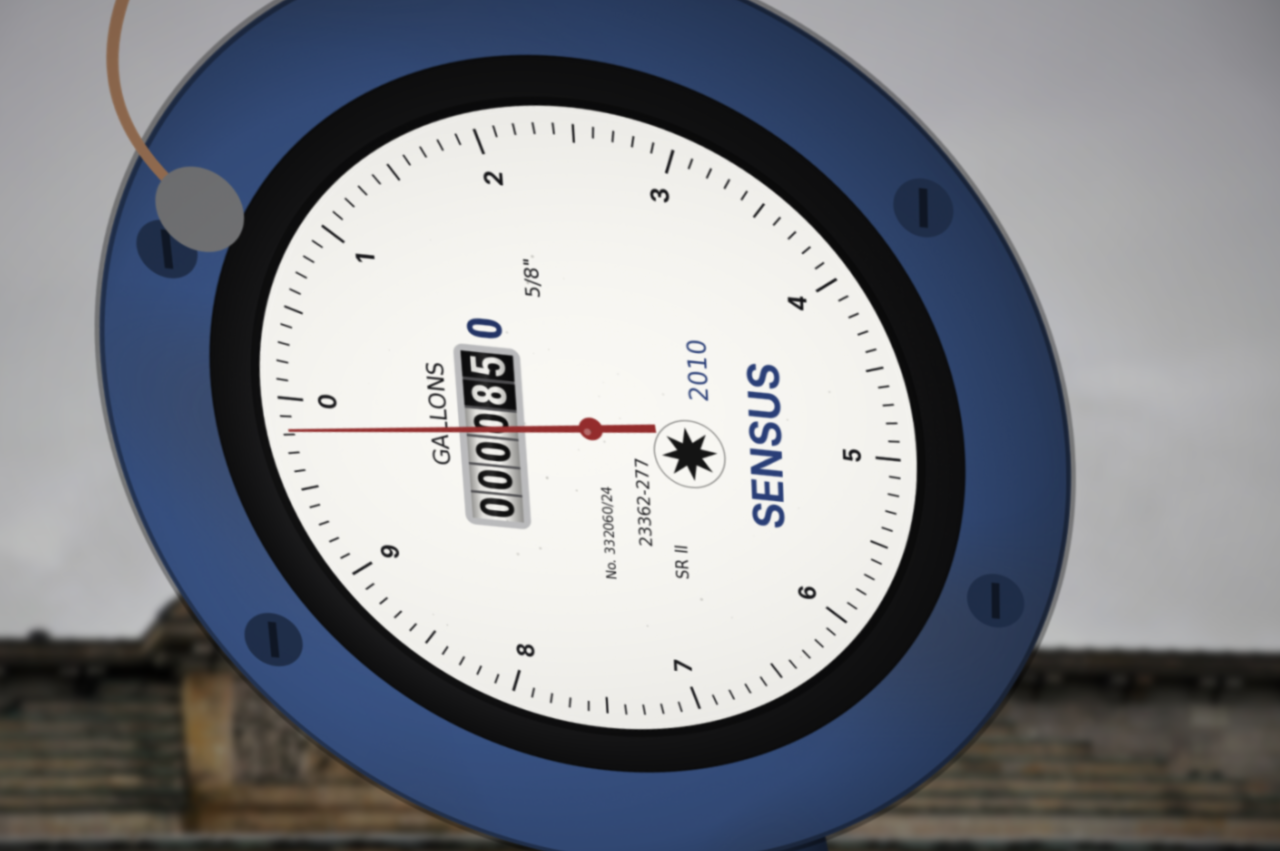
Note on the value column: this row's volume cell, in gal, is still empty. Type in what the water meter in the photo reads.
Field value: 849.8 gal
